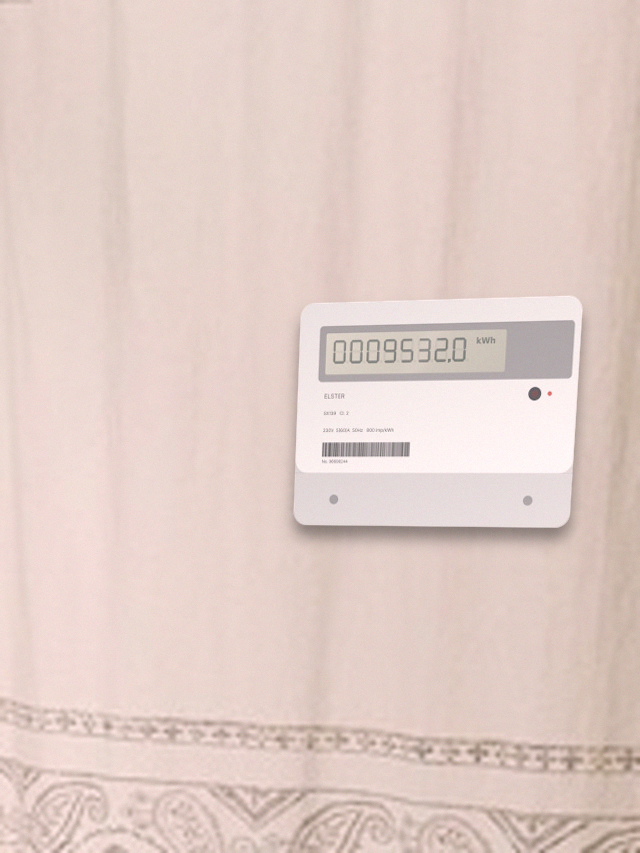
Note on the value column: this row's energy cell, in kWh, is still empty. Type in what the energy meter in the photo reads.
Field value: 9532.0 kWh
